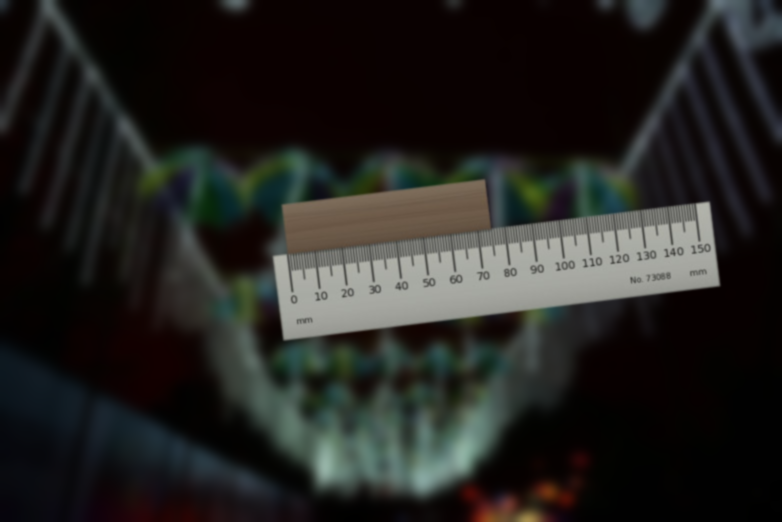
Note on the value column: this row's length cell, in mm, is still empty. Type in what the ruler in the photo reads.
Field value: 75 mm
